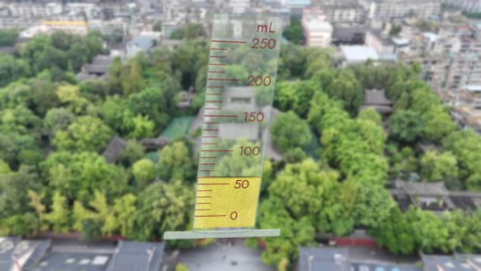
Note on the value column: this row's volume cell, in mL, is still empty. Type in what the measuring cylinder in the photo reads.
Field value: 60 mL
